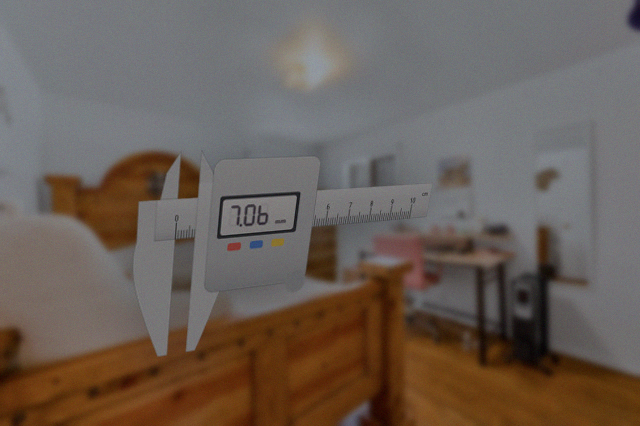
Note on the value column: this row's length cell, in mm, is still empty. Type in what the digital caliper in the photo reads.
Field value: 7.06 mm
